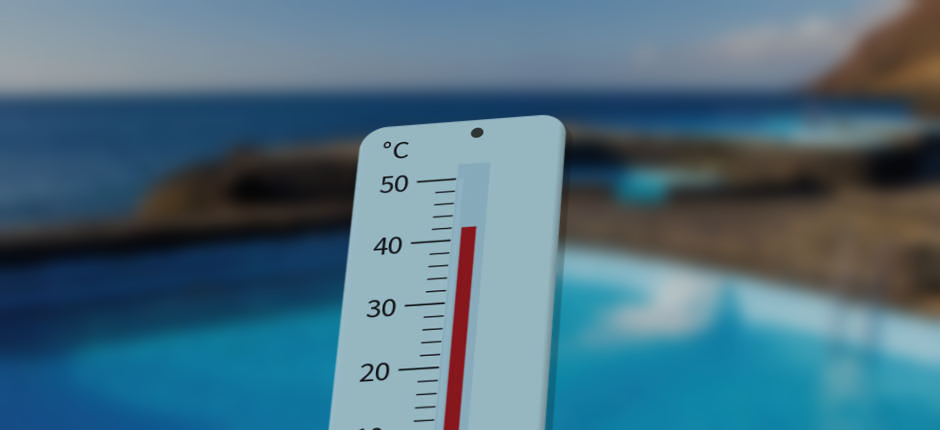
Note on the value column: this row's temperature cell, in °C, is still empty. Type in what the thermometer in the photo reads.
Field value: 42 °C
